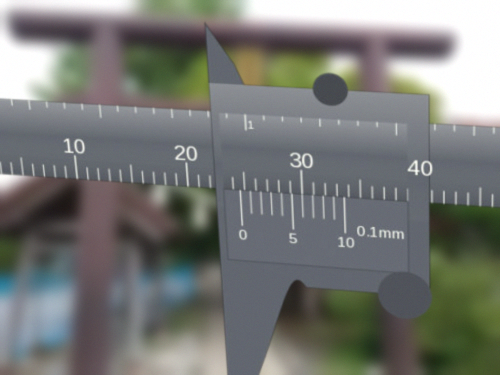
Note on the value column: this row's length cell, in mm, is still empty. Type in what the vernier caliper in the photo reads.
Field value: 24.6 mm
